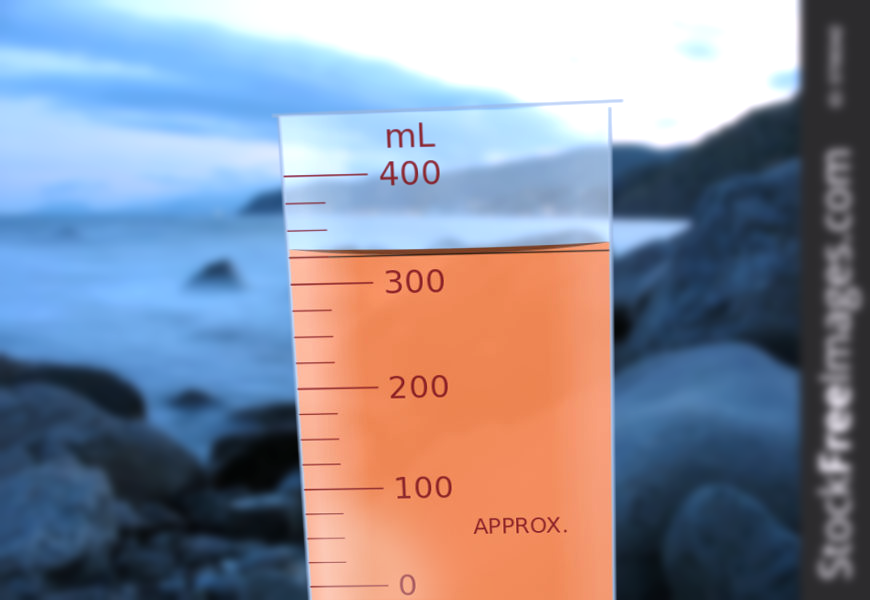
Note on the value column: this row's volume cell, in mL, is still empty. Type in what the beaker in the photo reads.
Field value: 325 mL
